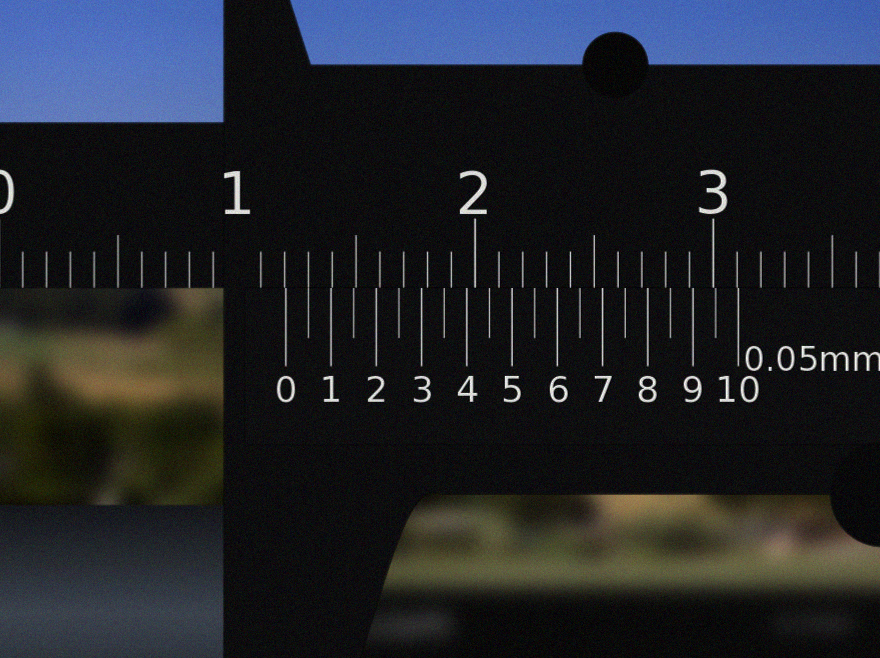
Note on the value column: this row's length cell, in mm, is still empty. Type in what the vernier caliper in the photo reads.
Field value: 12.05 mm
